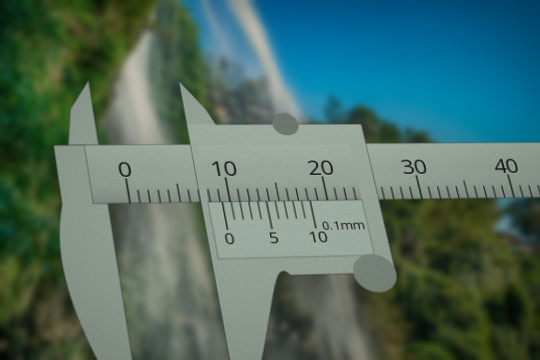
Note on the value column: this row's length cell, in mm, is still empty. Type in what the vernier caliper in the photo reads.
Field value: 9.2 mm
